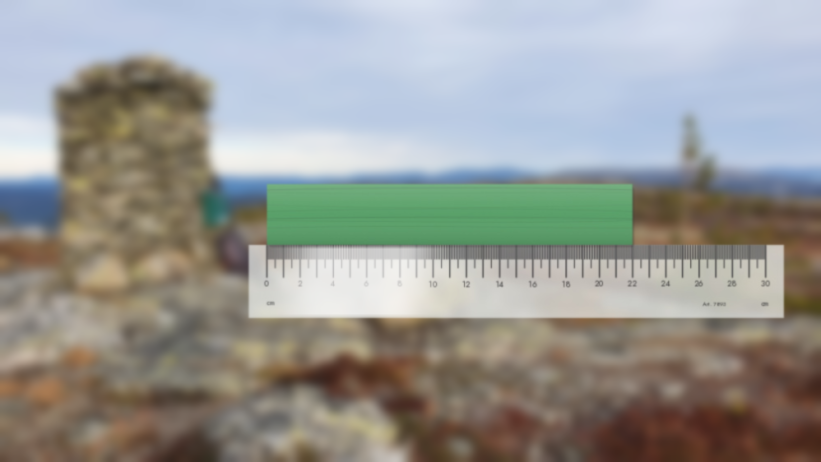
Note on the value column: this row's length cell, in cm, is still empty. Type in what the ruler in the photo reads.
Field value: 22 cm
